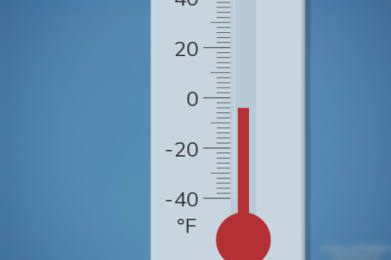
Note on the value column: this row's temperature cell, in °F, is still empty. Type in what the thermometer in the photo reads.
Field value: -4 °F
